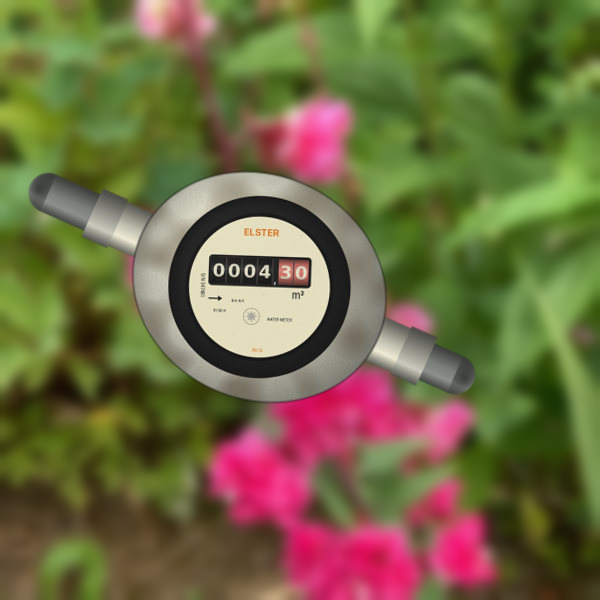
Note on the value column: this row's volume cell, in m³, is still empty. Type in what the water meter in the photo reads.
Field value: 4.30 m³
